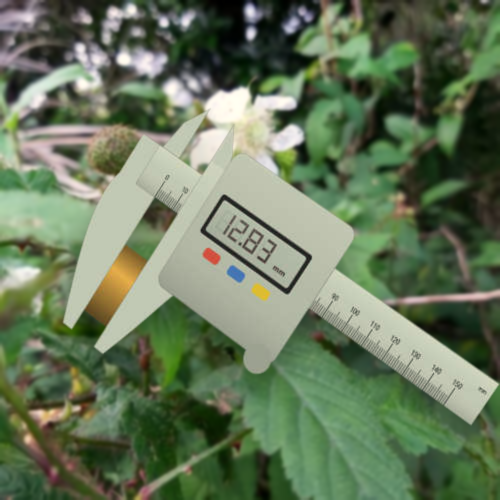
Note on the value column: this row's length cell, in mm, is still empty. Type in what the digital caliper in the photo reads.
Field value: 12.83 mm
